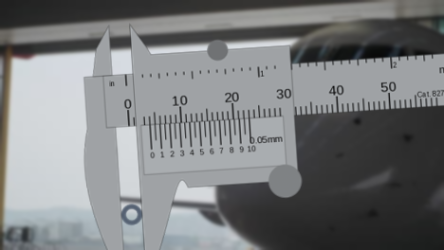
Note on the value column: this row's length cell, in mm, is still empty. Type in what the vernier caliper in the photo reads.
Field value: 4.0 mm
